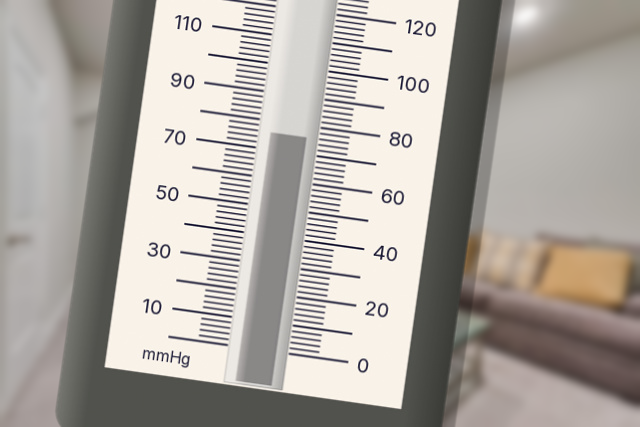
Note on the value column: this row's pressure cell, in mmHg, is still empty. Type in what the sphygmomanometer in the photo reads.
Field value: 76 mmHg
